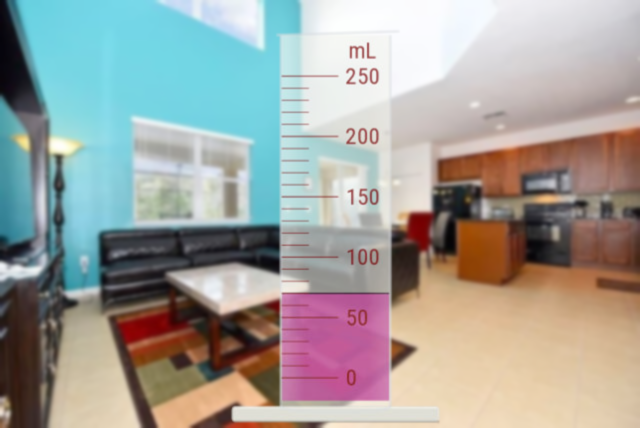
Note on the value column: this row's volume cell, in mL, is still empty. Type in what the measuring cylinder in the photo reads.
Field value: 70 mL
